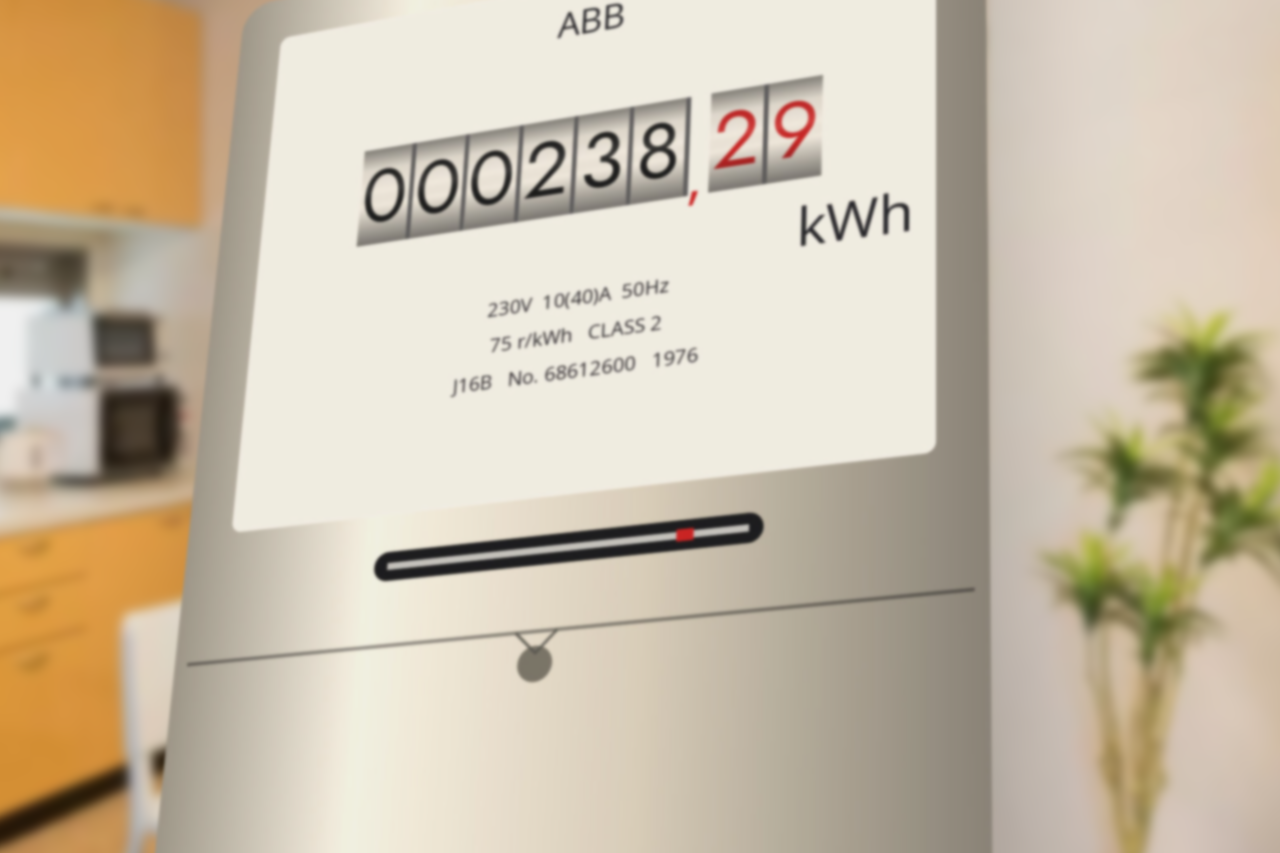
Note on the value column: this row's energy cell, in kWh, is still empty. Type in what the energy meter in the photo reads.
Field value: 238.29 kWh
